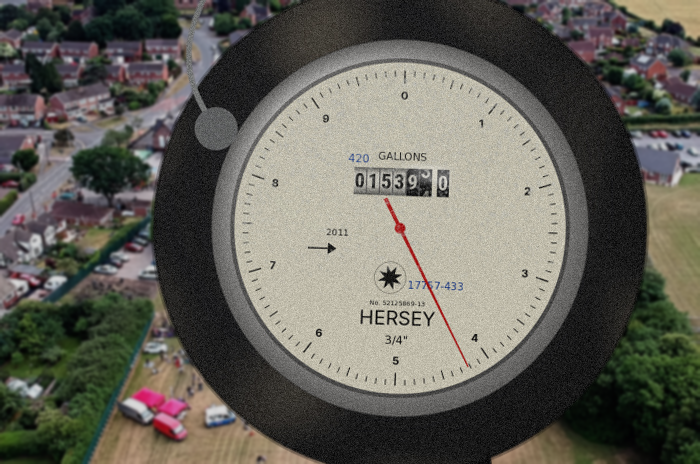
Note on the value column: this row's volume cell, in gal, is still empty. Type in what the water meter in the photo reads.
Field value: 153934.2 gal
